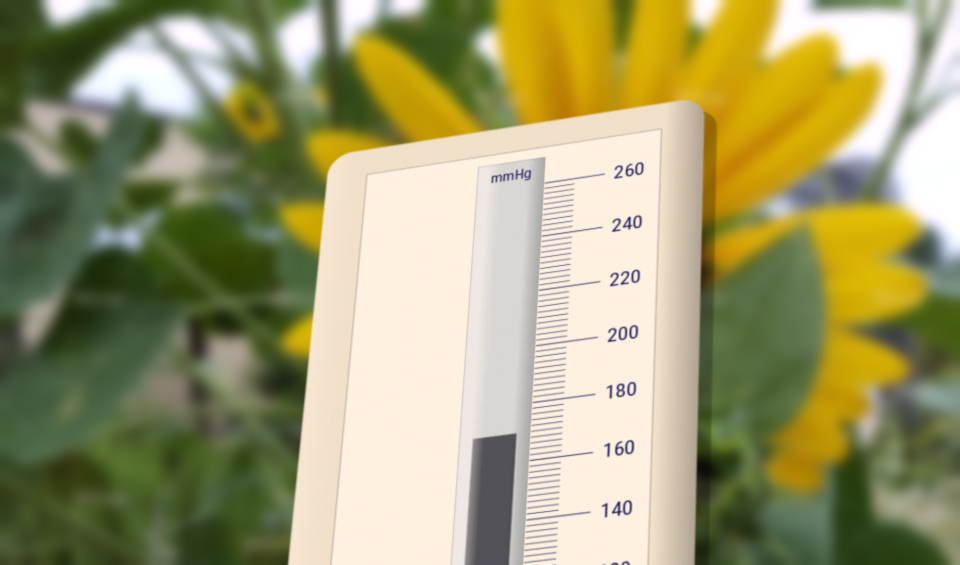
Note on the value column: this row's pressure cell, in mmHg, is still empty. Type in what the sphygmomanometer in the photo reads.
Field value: 170 mmHg
